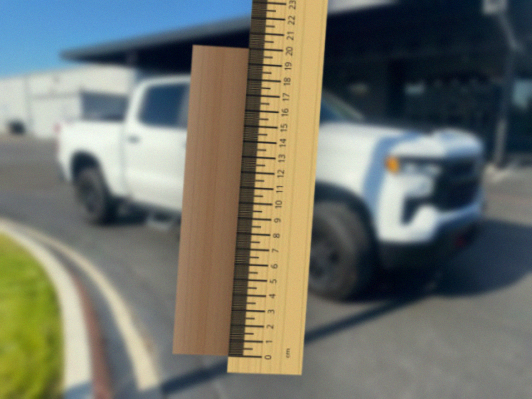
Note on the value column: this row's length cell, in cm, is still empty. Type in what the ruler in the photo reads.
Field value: 20 cm
